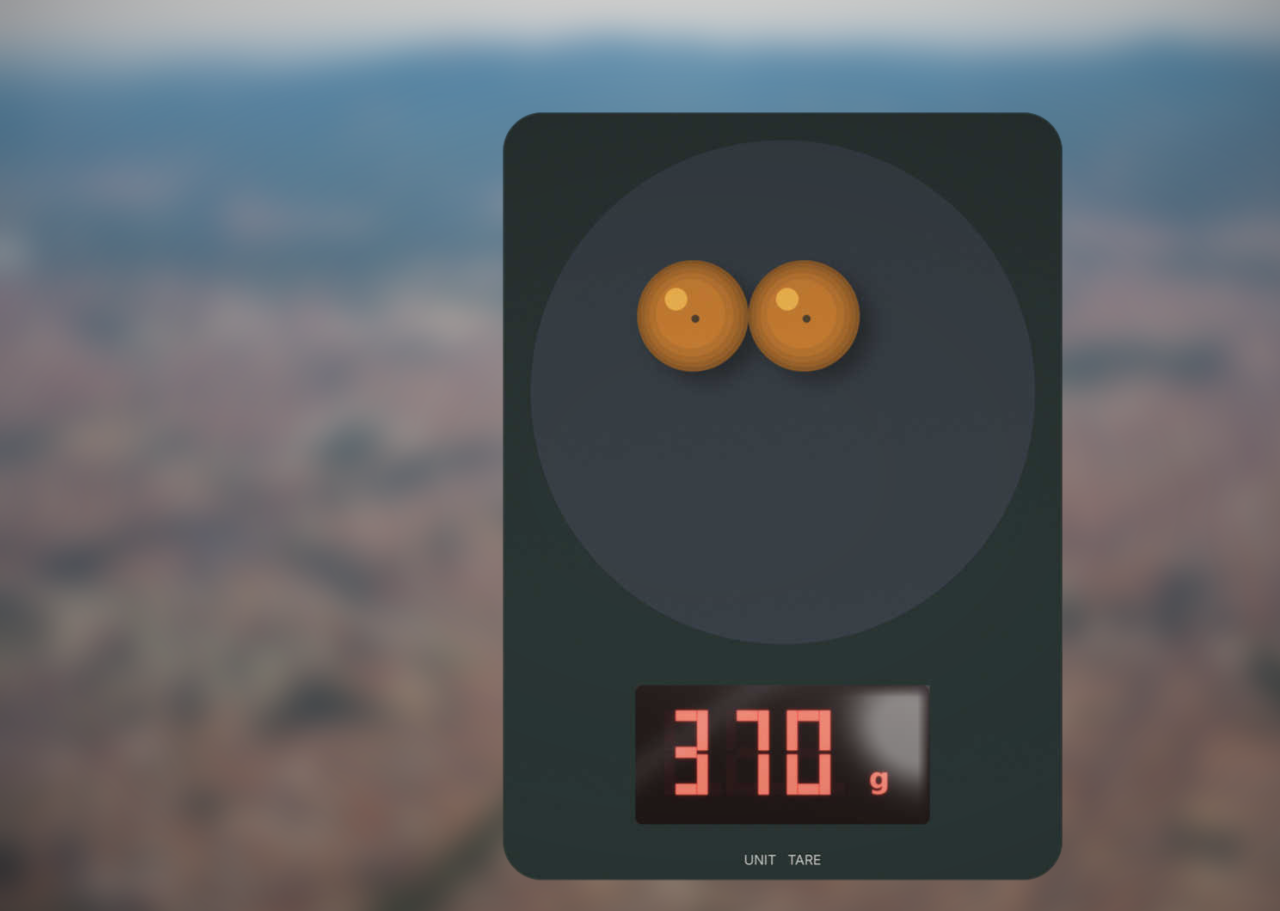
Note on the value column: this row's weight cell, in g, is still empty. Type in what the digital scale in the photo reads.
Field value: 370 g
